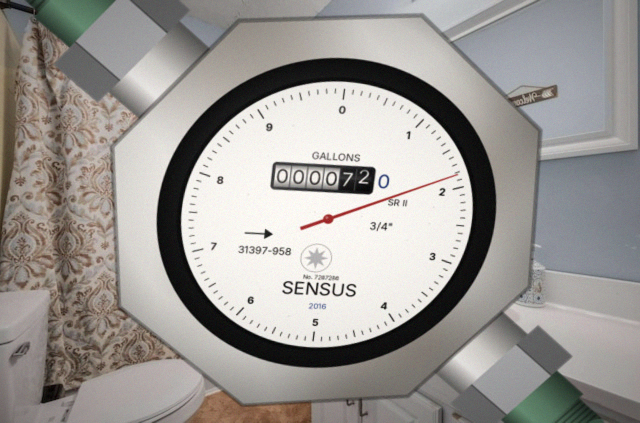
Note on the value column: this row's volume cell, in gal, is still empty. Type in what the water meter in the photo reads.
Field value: 721.8 gal
